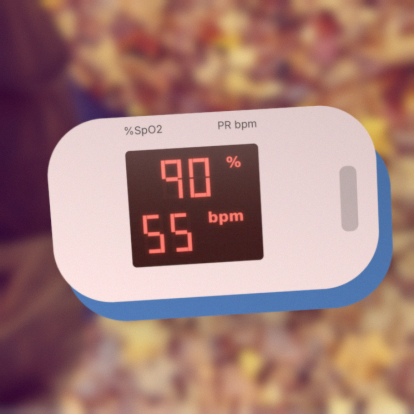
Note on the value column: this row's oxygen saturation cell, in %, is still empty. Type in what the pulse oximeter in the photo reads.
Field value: 90 %
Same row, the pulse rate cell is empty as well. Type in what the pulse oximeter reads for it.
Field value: 55 bpm
